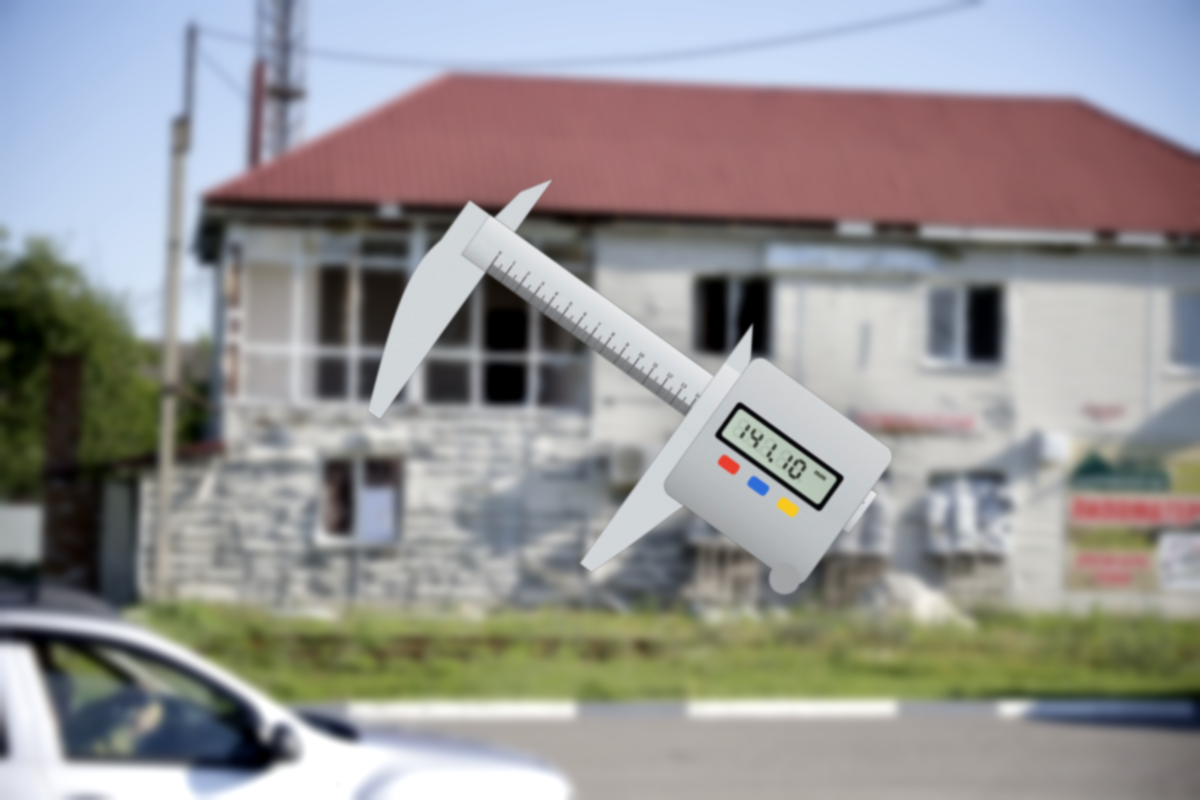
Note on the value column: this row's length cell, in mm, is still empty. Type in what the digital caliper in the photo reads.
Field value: 141.10 mm
